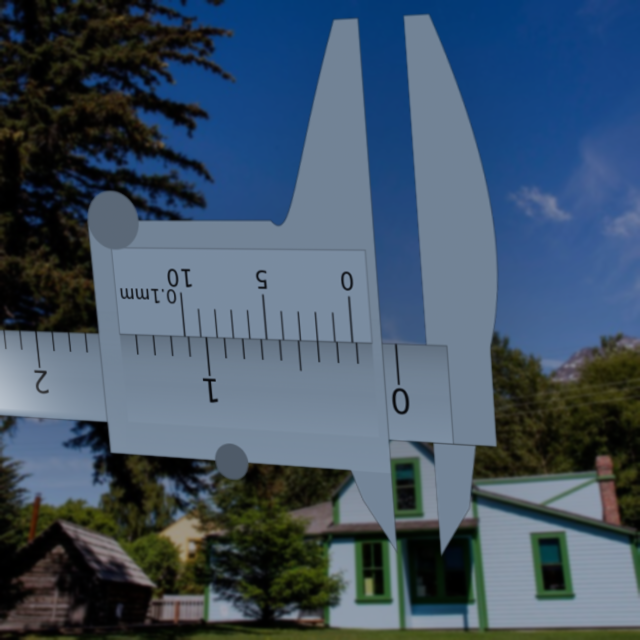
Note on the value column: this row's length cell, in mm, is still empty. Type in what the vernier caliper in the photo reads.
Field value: 2.2 mm
